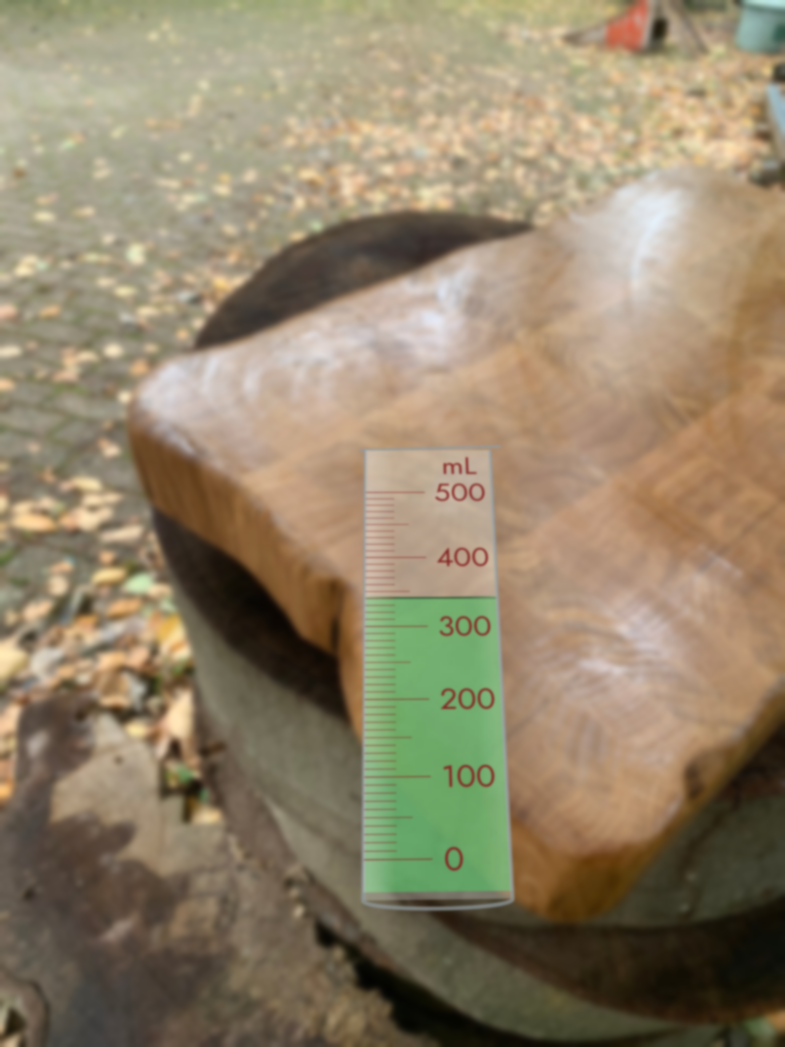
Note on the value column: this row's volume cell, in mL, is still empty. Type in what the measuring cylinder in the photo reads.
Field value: 340 mL
